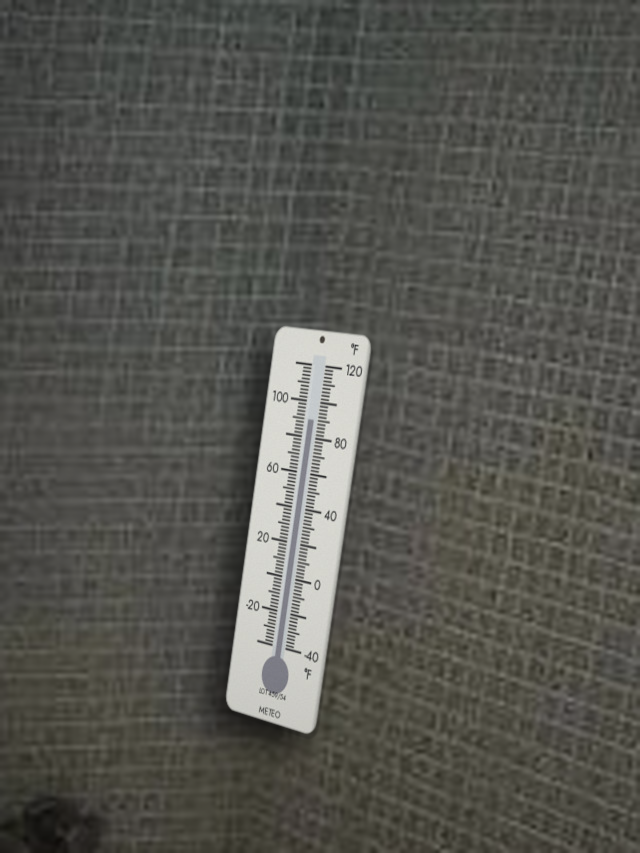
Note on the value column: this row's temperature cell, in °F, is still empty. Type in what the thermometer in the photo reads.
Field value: 90 °F
